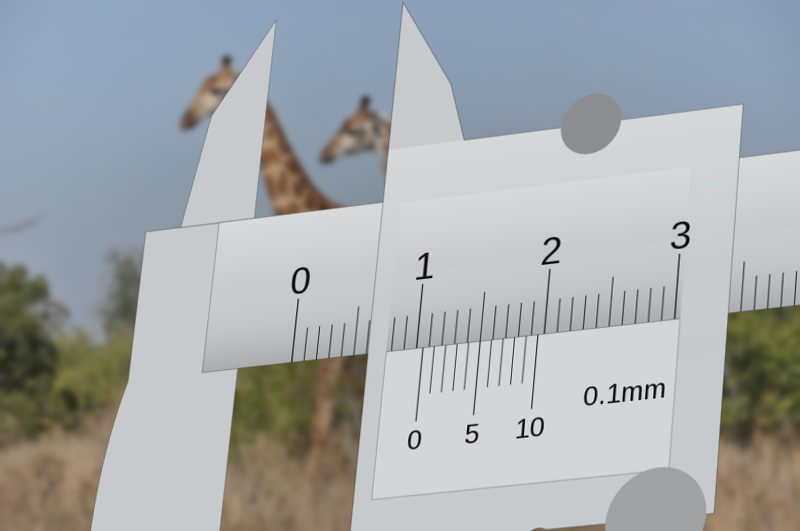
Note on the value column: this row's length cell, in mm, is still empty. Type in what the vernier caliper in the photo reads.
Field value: 10.5 mm
